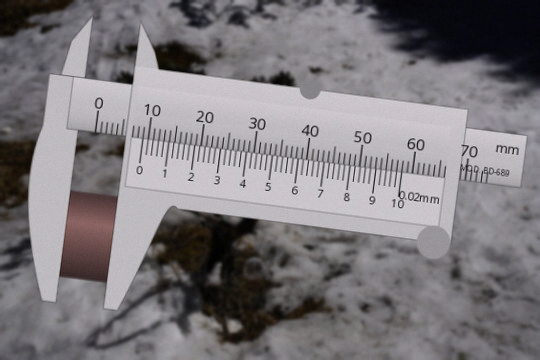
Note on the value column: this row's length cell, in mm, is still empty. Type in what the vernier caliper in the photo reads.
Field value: 9.0 mm
